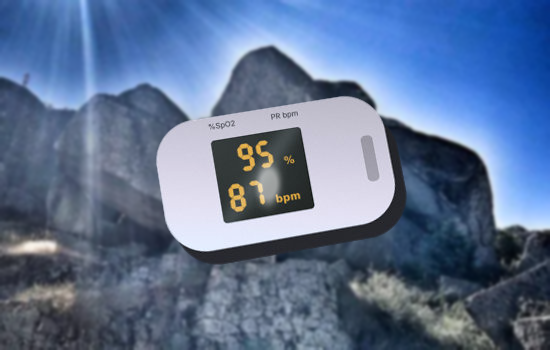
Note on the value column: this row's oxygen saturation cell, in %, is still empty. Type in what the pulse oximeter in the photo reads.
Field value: 95 %
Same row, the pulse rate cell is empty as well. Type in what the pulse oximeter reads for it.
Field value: 87 bpm
